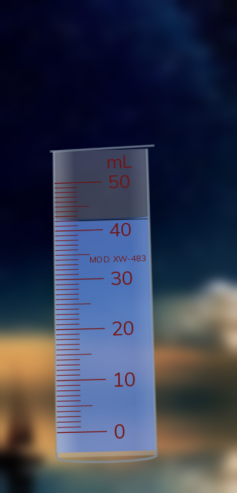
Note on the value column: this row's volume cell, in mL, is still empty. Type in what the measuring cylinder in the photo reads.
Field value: 42 mL
